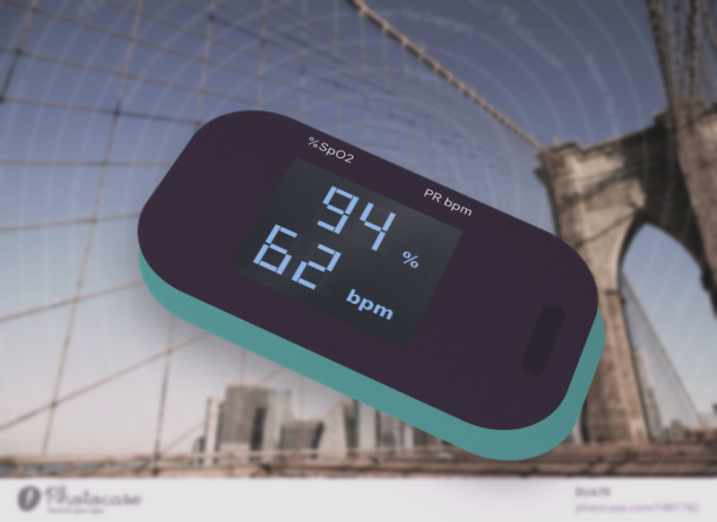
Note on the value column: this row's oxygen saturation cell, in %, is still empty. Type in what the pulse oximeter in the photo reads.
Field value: 94 %
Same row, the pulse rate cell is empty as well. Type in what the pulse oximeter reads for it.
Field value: 62 bpm
